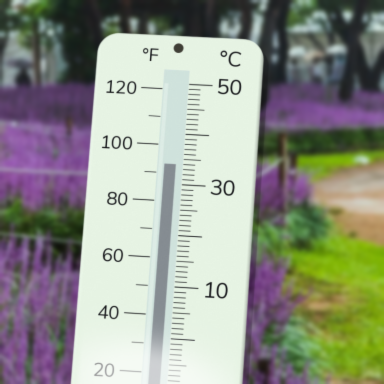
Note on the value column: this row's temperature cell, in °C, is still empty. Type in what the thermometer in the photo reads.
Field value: 34 °C
